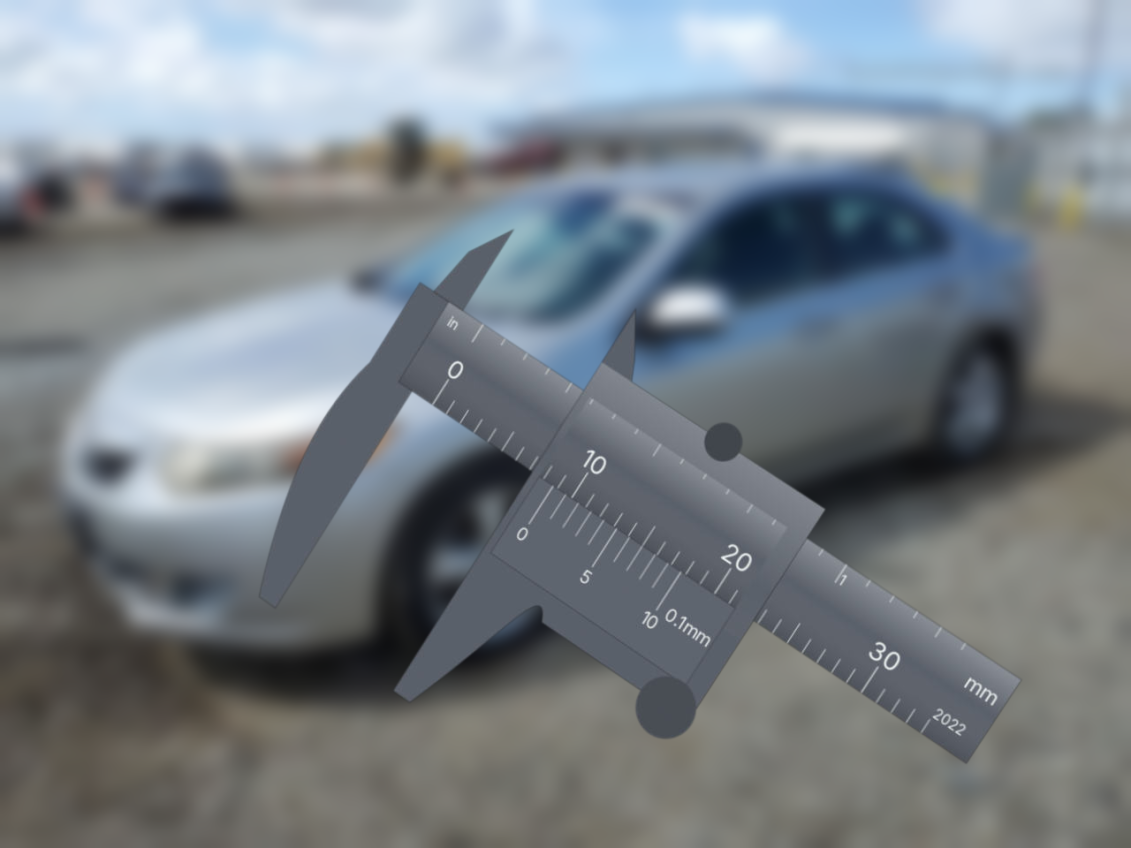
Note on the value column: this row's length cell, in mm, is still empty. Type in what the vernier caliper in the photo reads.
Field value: 8.7 mm
